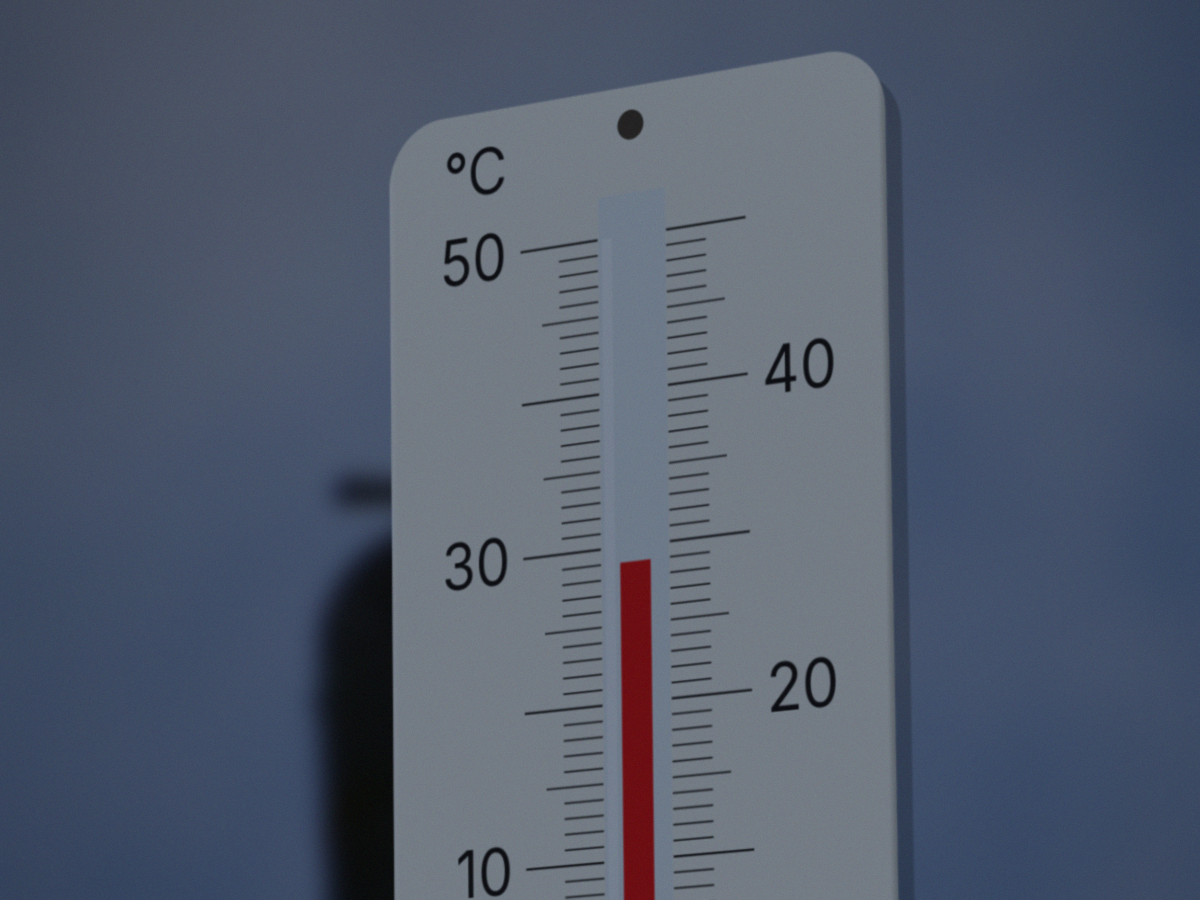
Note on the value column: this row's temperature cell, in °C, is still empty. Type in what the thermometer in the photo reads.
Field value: 29 °C
